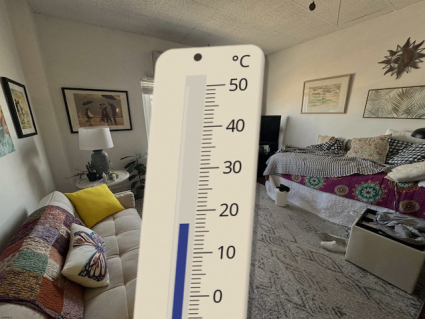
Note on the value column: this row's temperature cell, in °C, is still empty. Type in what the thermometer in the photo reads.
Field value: 17 °C
